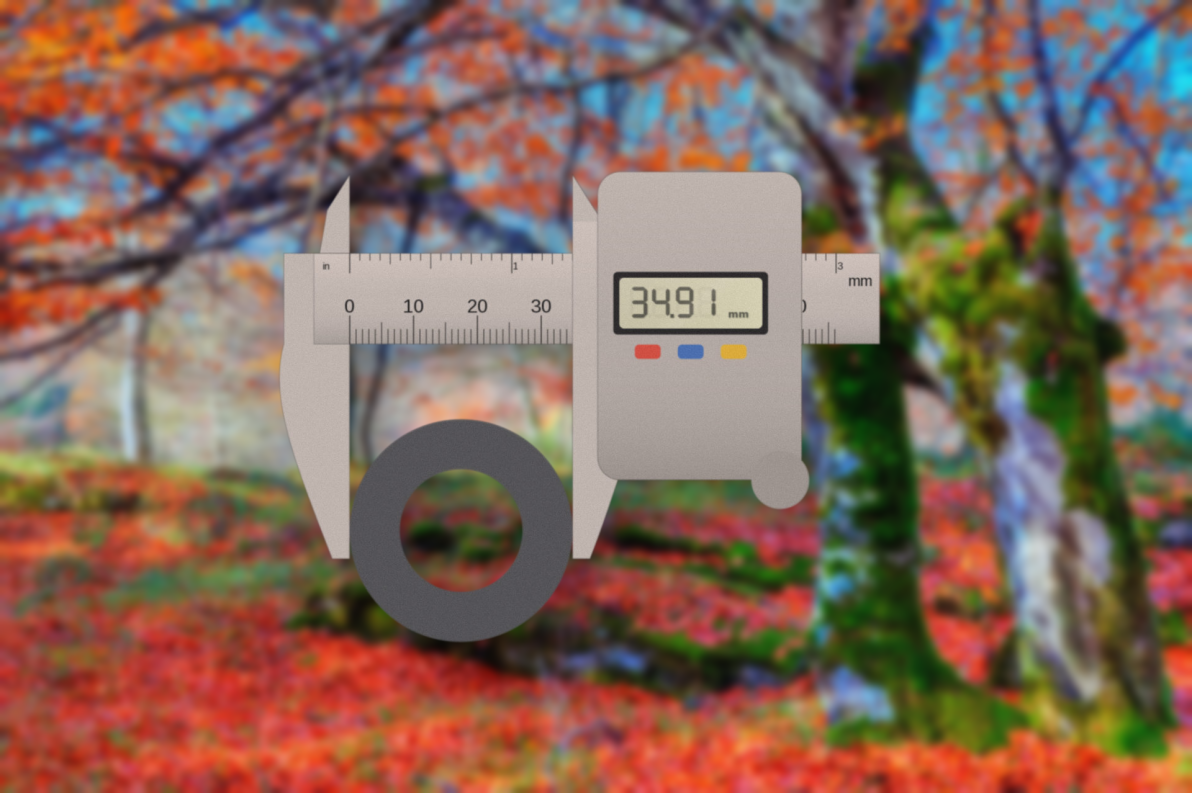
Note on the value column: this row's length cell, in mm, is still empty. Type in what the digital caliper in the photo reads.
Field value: 34.91 mm
